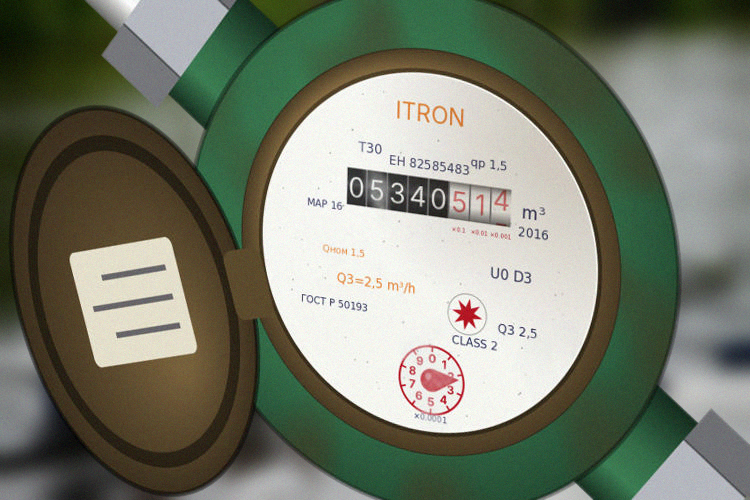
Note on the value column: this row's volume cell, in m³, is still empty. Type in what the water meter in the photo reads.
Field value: 5340.5142 m³
